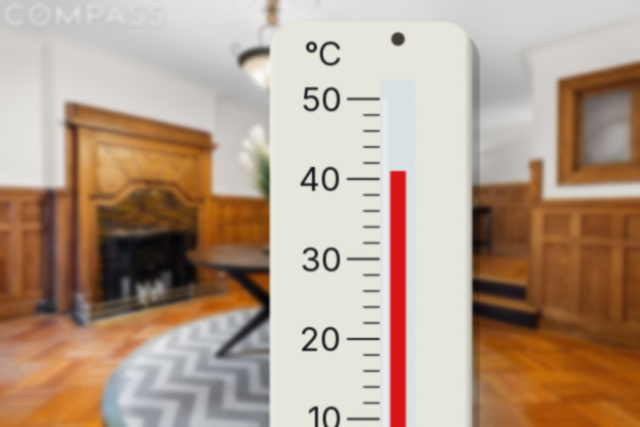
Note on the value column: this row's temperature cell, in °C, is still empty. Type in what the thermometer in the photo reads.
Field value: 41 °C
